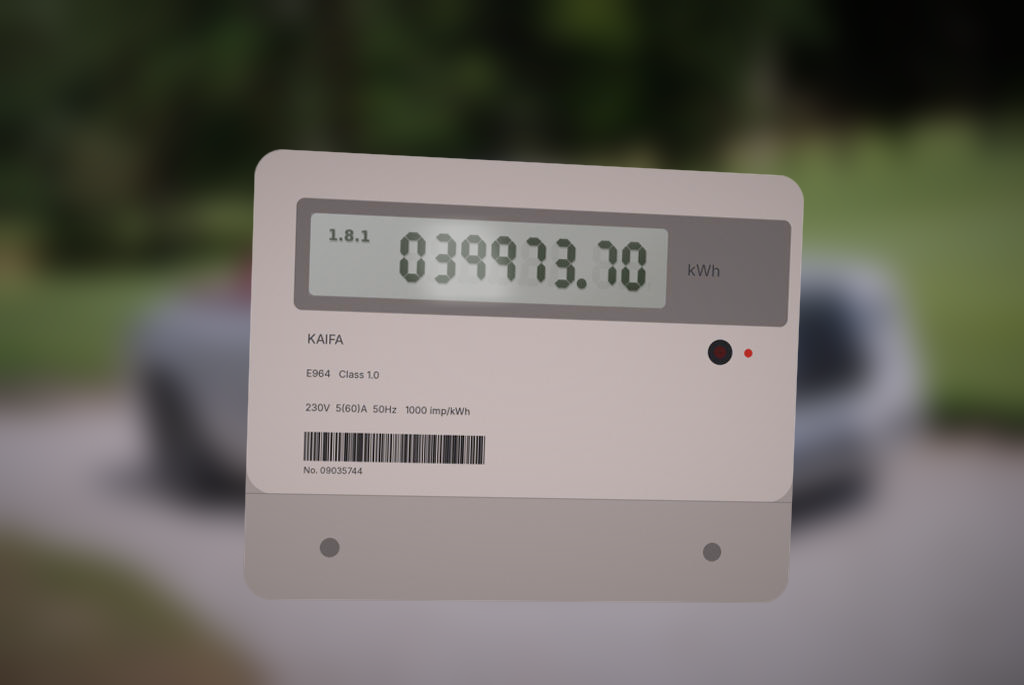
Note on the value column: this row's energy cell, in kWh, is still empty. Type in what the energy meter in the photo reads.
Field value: 39973.70 kWh
